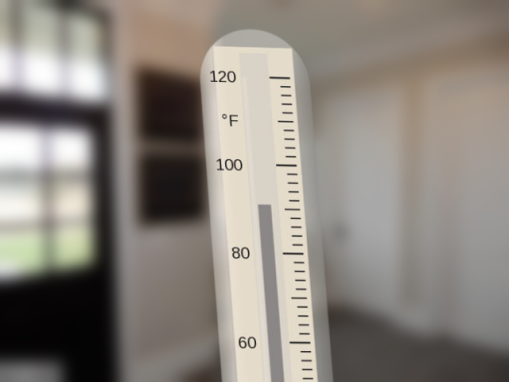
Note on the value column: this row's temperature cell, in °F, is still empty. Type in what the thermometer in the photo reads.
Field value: 91 °F
